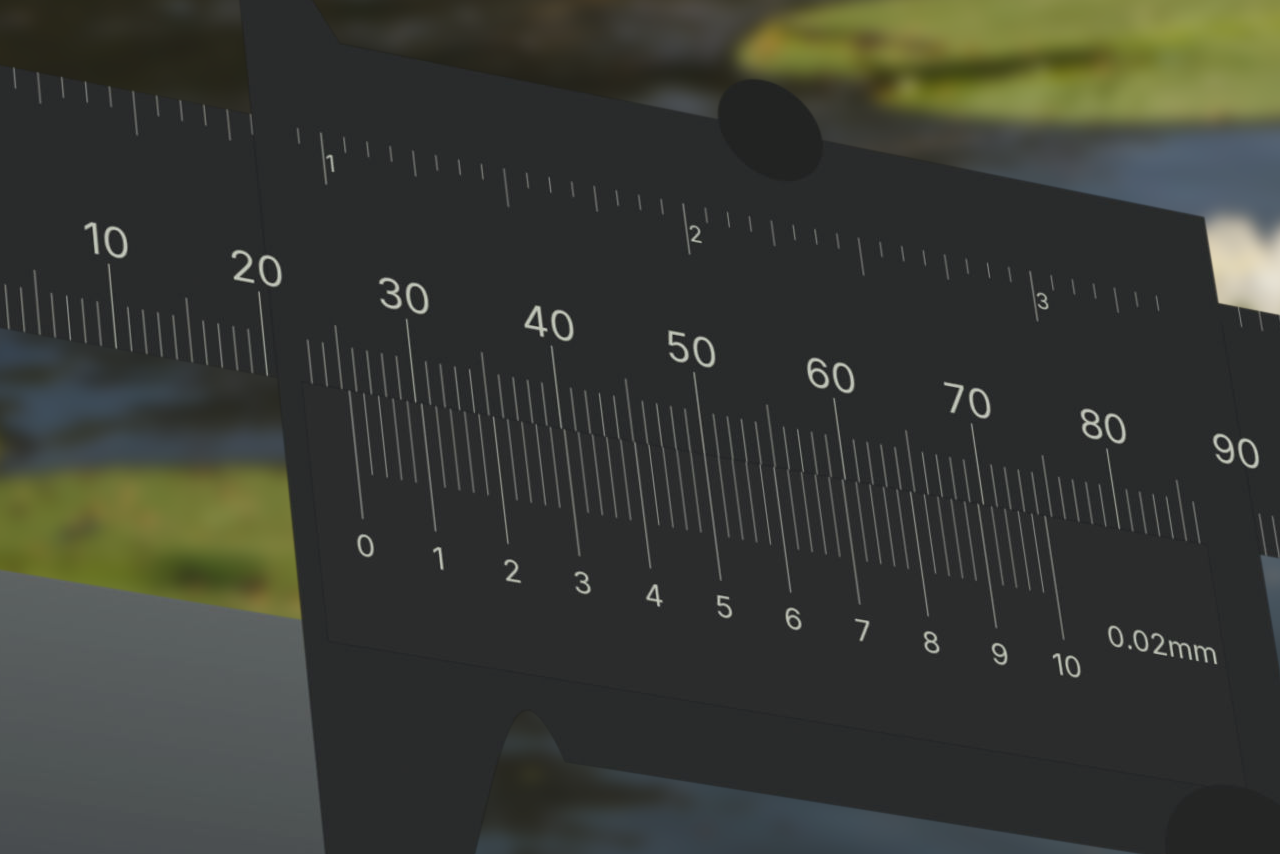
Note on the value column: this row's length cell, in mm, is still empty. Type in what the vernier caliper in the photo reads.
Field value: 25.5 mm
